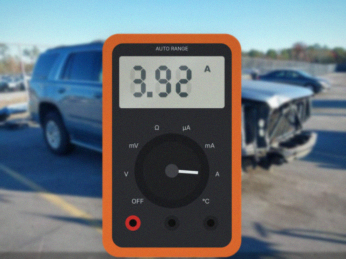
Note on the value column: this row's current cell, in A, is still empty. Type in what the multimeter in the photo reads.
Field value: 3.92 A
